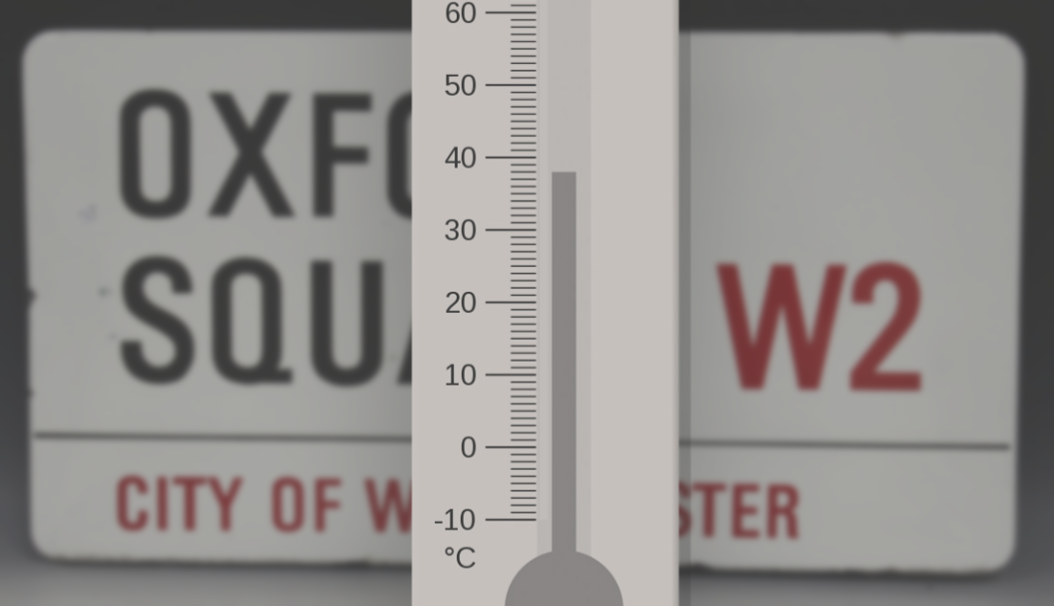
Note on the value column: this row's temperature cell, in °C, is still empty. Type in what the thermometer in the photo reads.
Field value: 38 °C
